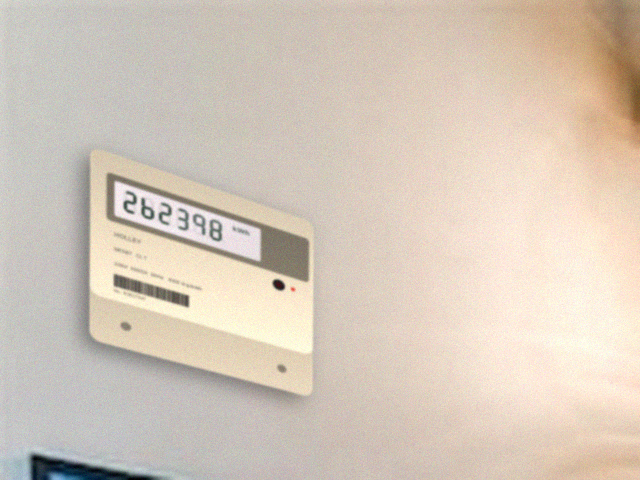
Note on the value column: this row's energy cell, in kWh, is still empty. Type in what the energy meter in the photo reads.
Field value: 262398 kWh
